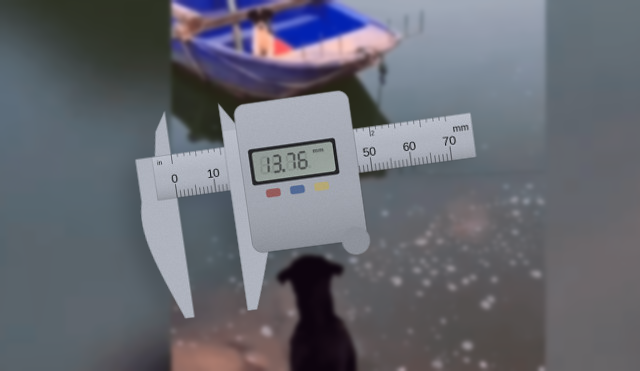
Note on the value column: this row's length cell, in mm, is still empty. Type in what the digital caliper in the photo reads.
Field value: 13.76 mm
